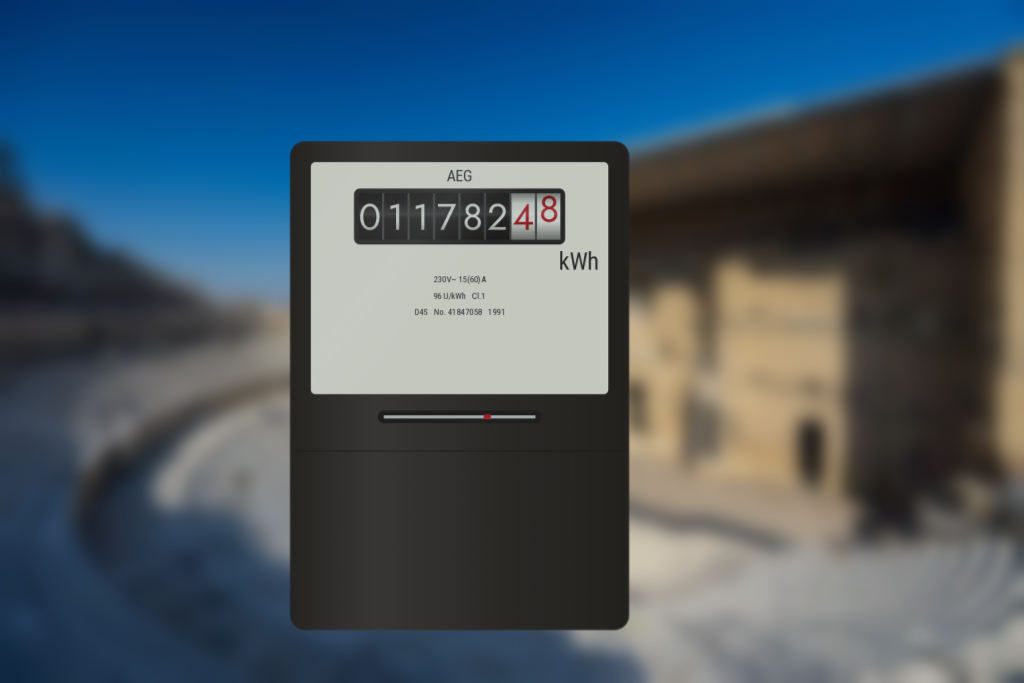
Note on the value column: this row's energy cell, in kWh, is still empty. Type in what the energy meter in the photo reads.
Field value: 11782.48 kWh
